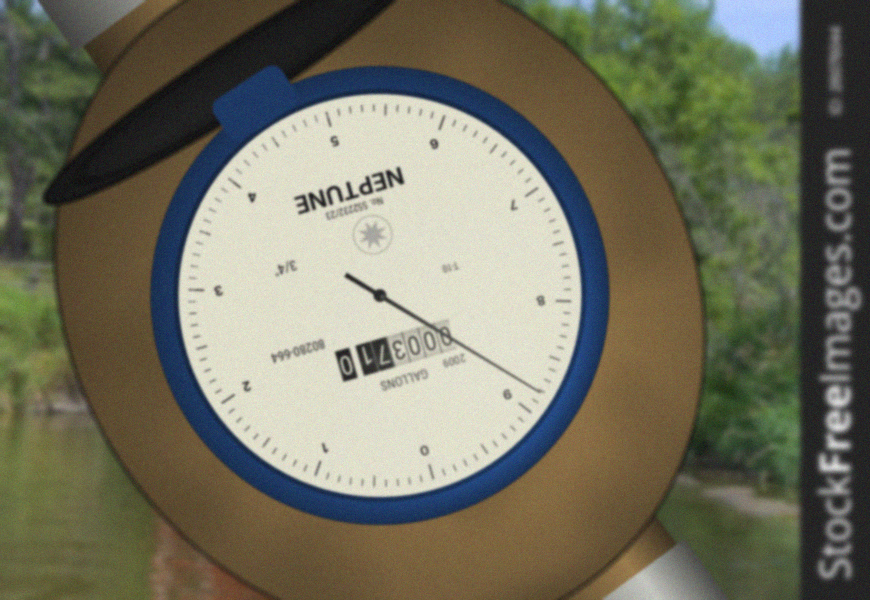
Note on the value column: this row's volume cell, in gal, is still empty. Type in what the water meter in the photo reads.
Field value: 3708.8 gal
